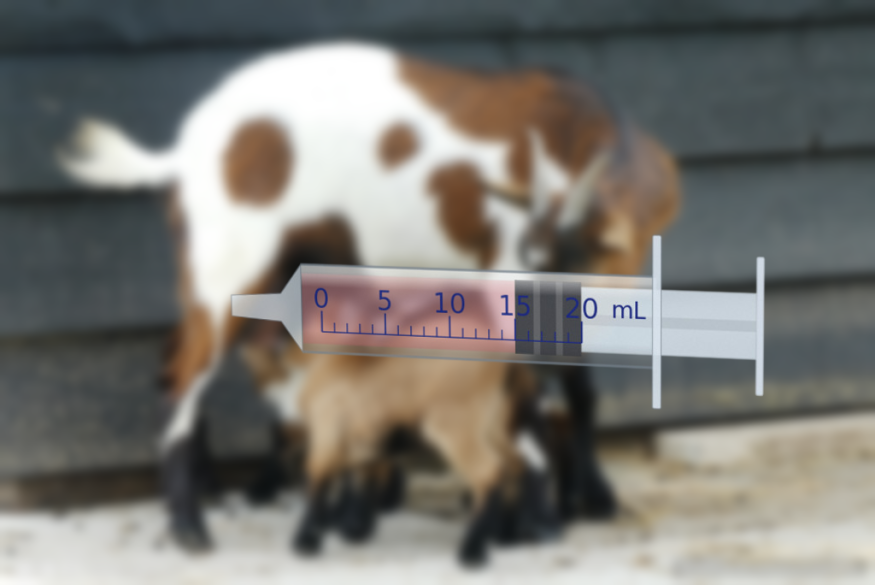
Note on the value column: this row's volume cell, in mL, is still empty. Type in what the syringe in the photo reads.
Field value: 15 mL
